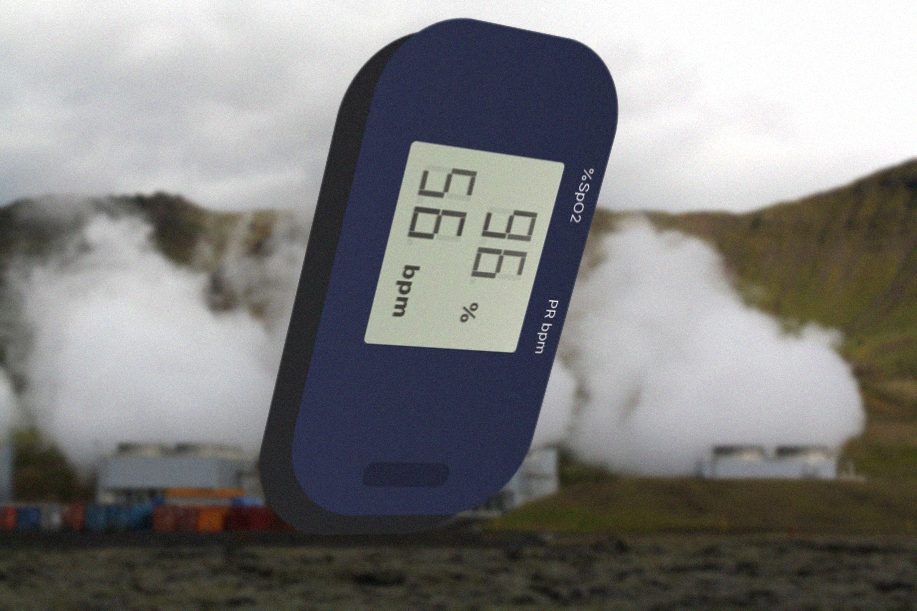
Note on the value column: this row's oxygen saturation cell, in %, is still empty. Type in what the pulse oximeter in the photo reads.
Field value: 96 %
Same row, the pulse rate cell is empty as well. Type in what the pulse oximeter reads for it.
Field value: 56 bpm
